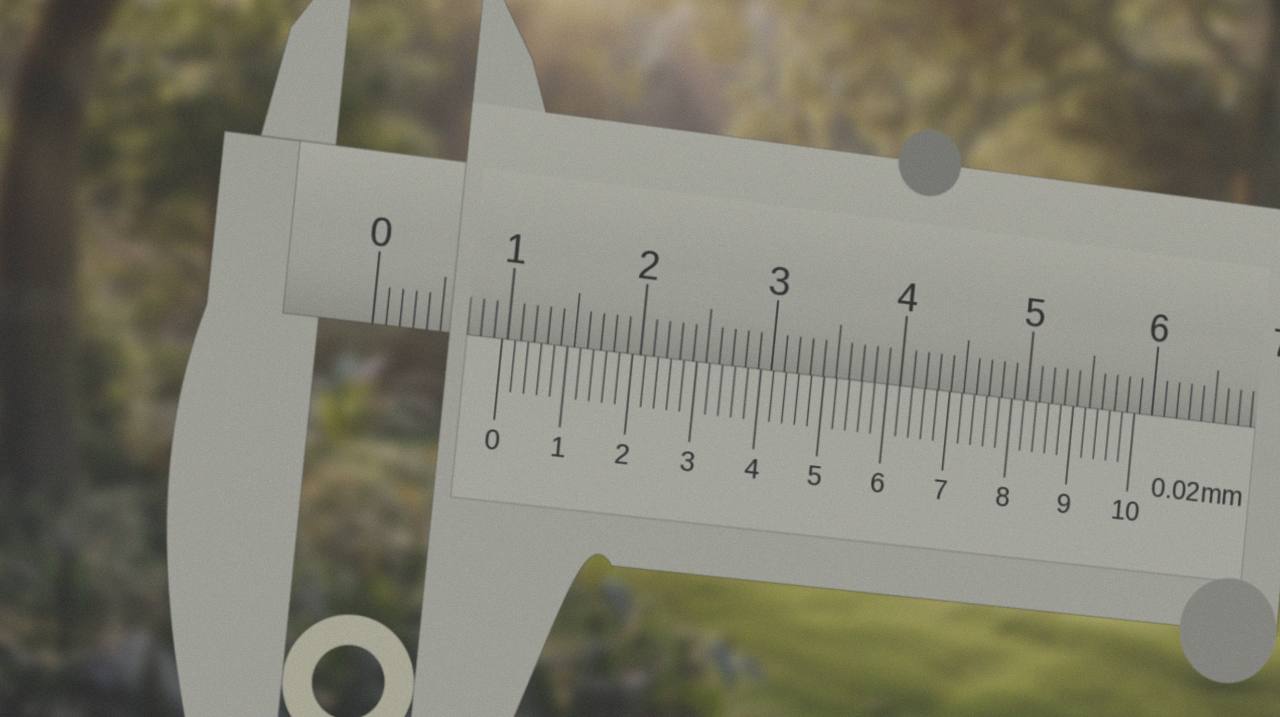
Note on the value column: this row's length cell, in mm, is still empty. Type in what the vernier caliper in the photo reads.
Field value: 9.6 mm
